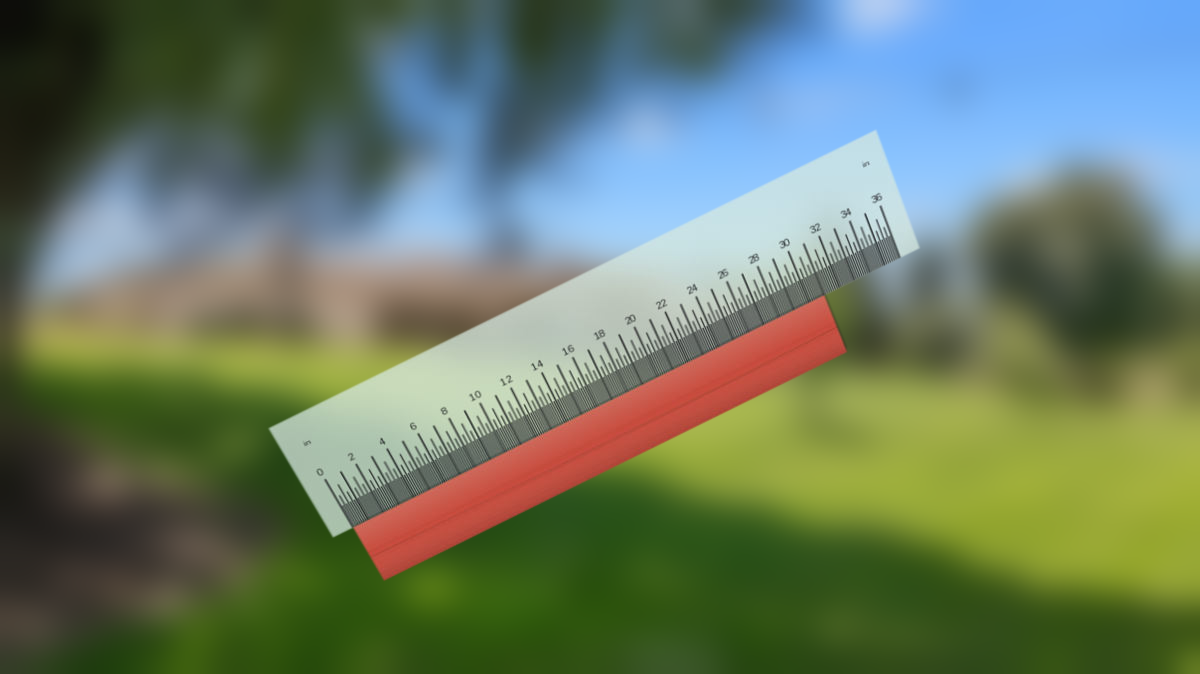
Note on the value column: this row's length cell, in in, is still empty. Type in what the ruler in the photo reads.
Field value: 31 in
